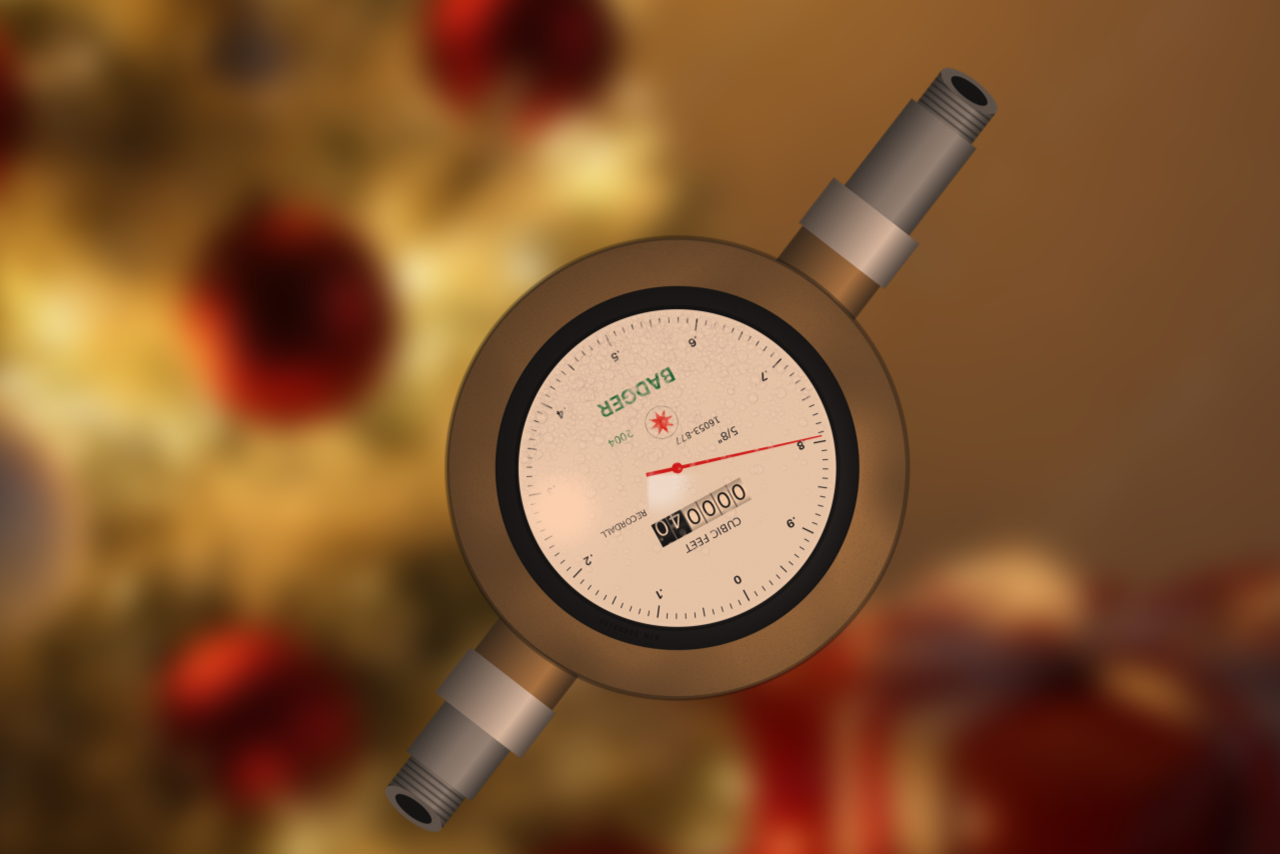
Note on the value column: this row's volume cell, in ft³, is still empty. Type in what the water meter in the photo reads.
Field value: 39.79 ft³
